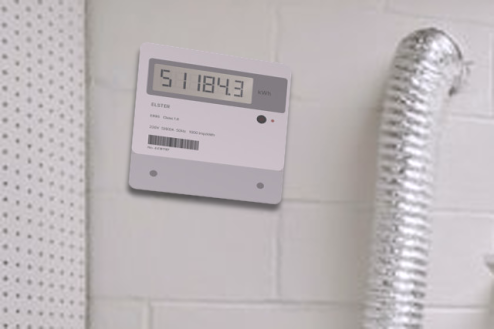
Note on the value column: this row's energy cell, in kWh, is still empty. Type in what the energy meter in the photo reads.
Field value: 51184.3 kWh
